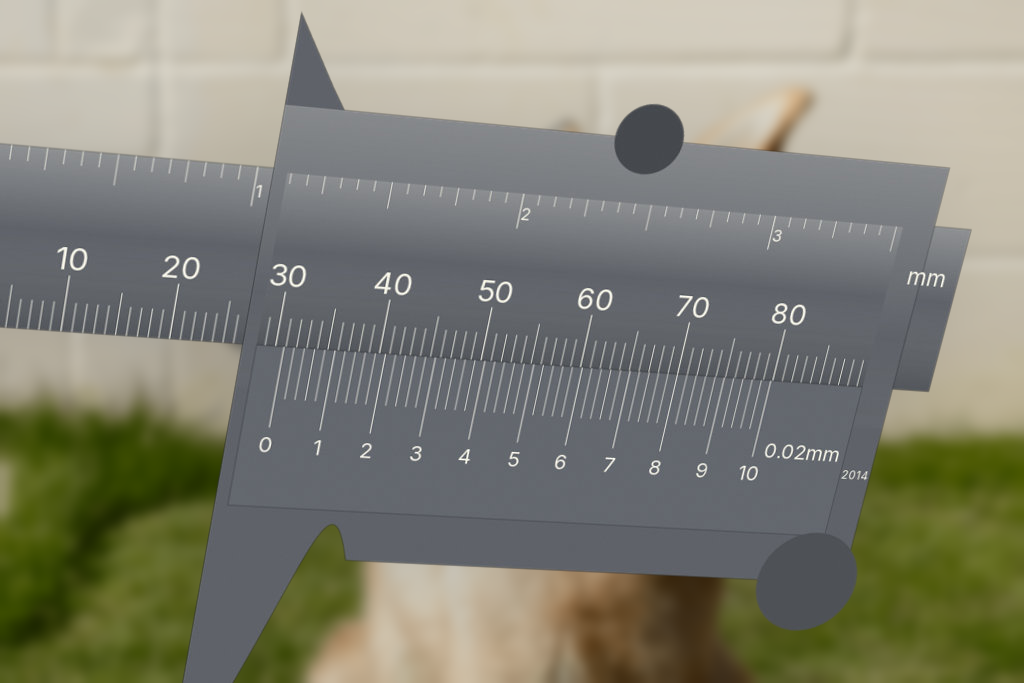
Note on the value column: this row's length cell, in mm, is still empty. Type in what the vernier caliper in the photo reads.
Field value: 30.8 mm
